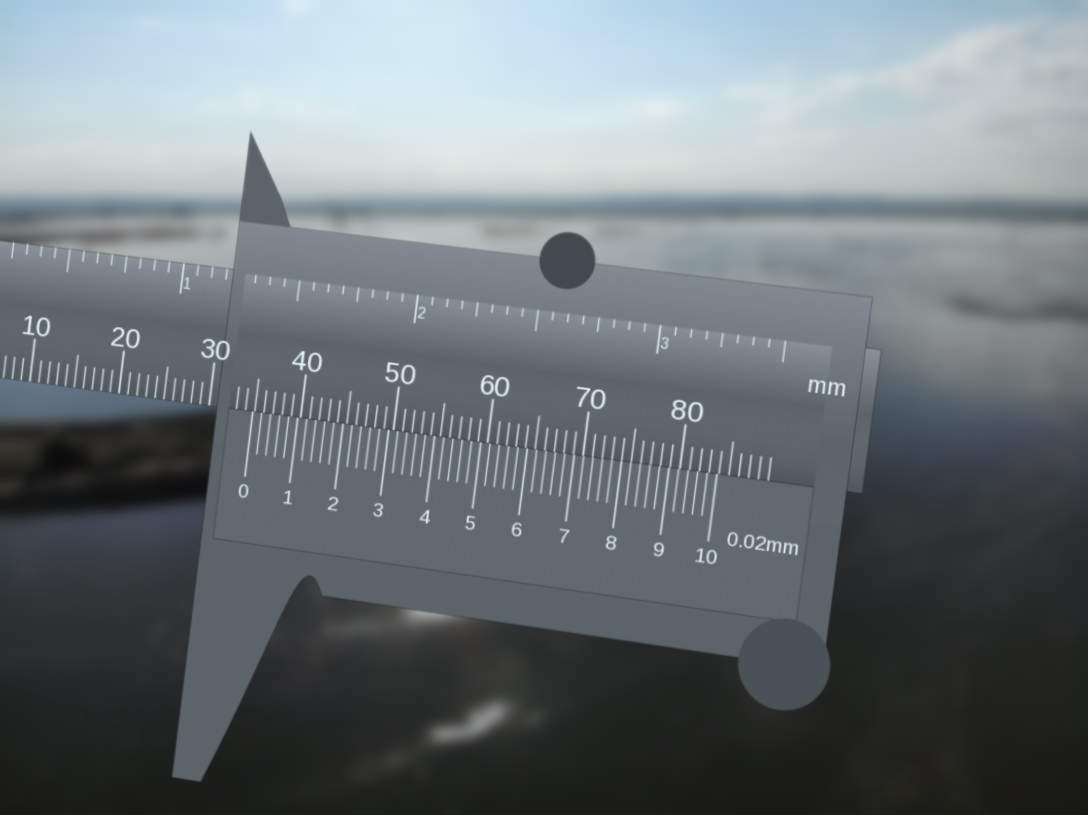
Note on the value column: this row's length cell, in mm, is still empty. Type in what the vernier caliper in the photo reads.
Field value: 34.8 mm
